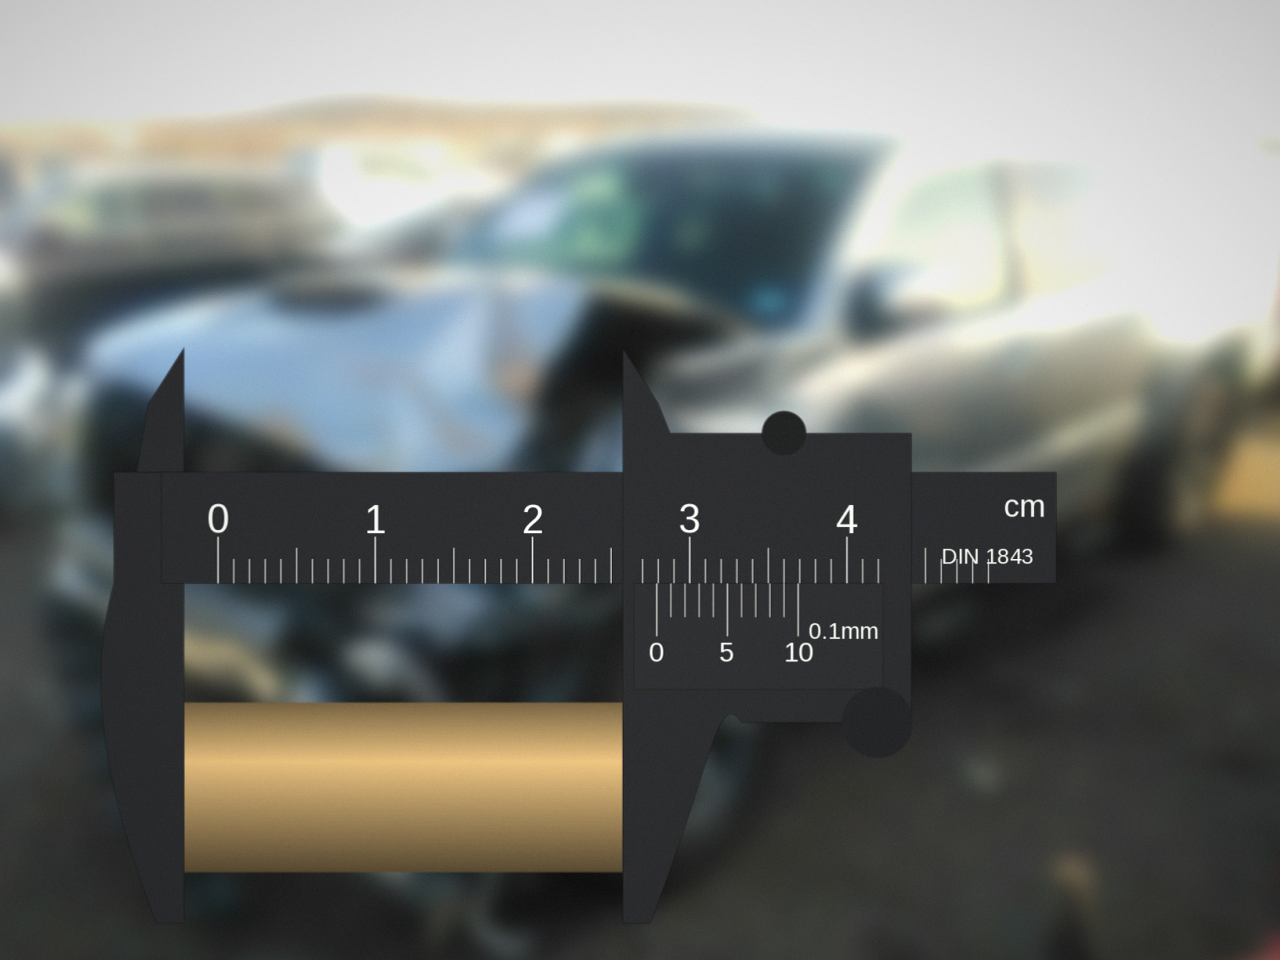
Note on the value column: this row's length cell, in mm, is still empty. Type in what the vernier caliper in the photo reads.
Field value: 27.9 mm
